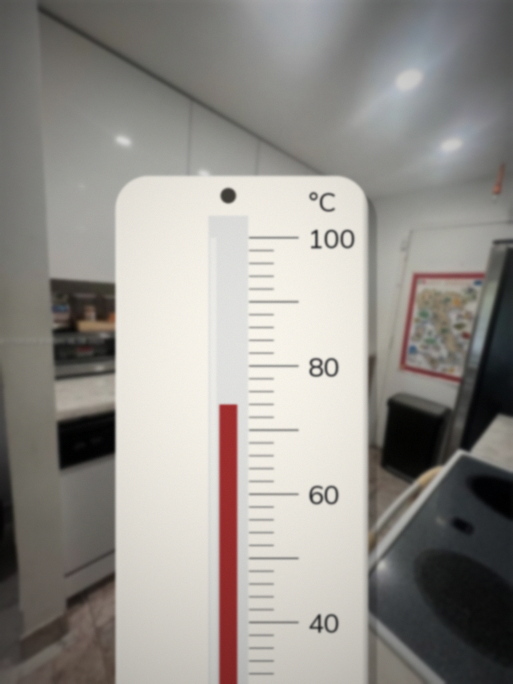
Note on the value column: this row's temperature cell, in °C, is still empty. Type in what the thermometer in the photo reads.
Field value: 74 °C
